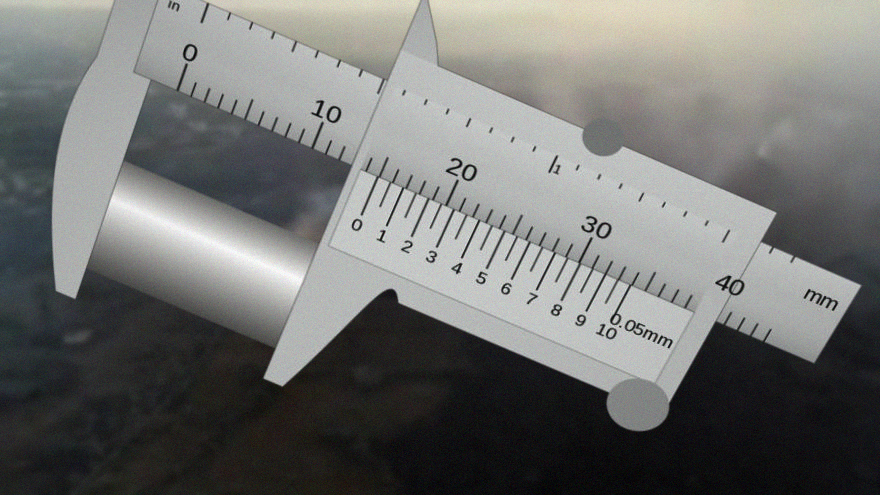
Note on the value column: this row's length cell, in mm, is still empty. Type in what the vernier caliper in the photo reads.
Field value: 14.9 mm
